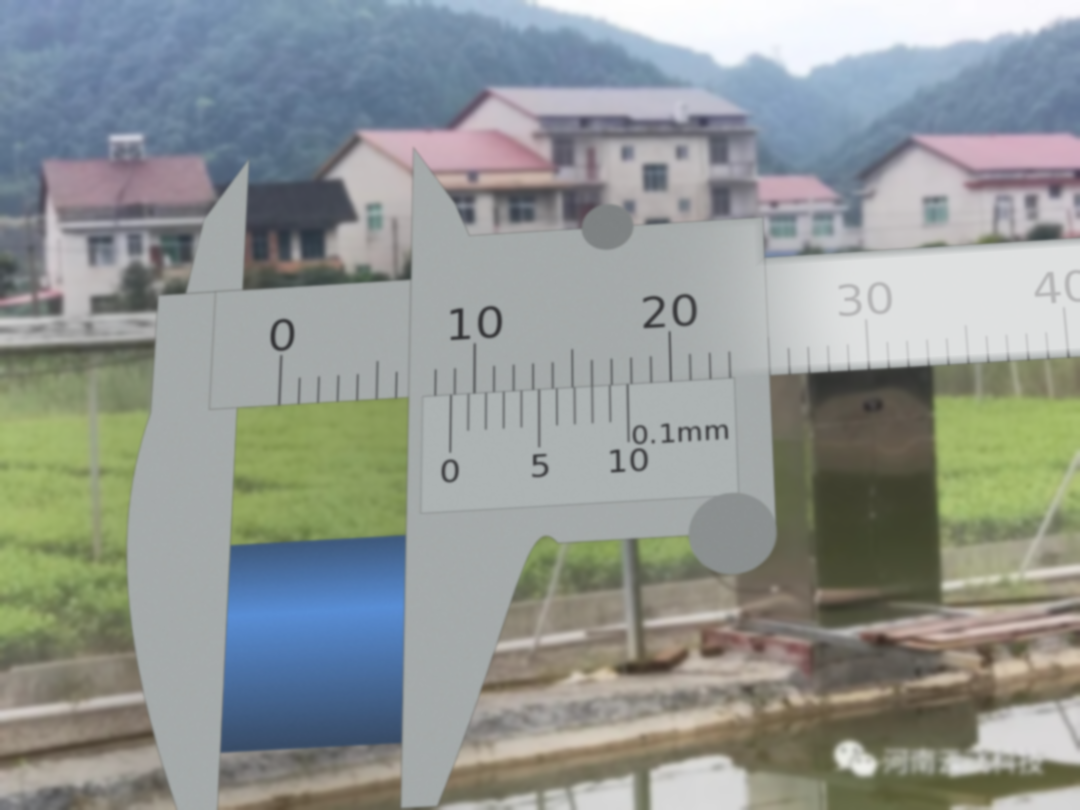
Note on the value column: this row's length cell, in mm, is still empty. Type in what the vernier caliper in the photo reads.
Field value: 8.8 mm
